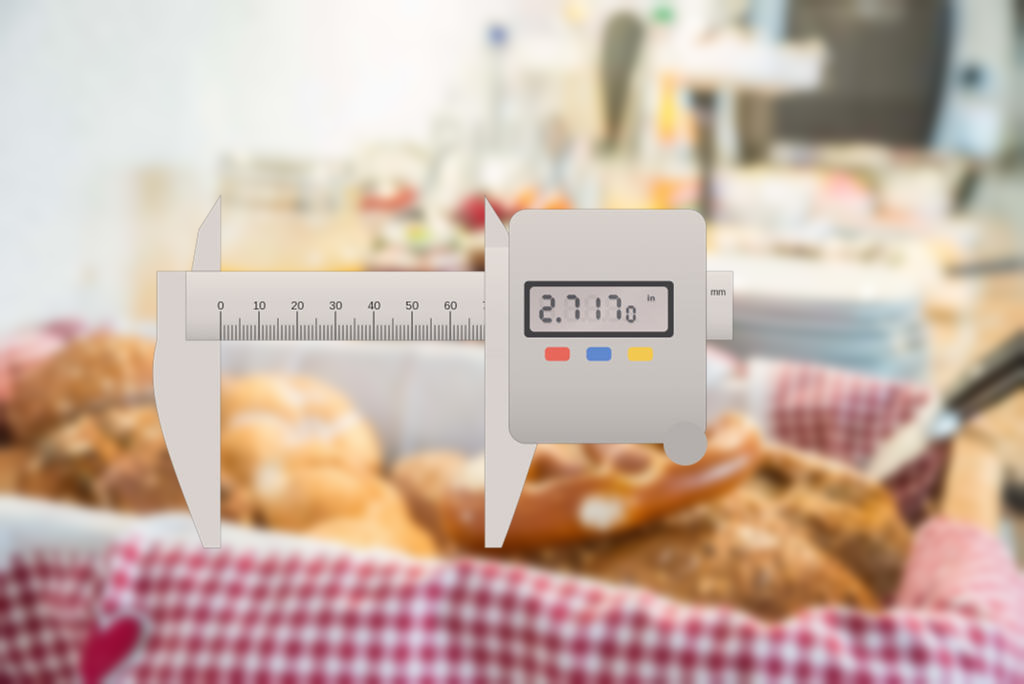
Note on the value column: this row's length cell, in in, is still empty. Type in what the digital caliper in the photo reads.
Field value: 2.7170 in
